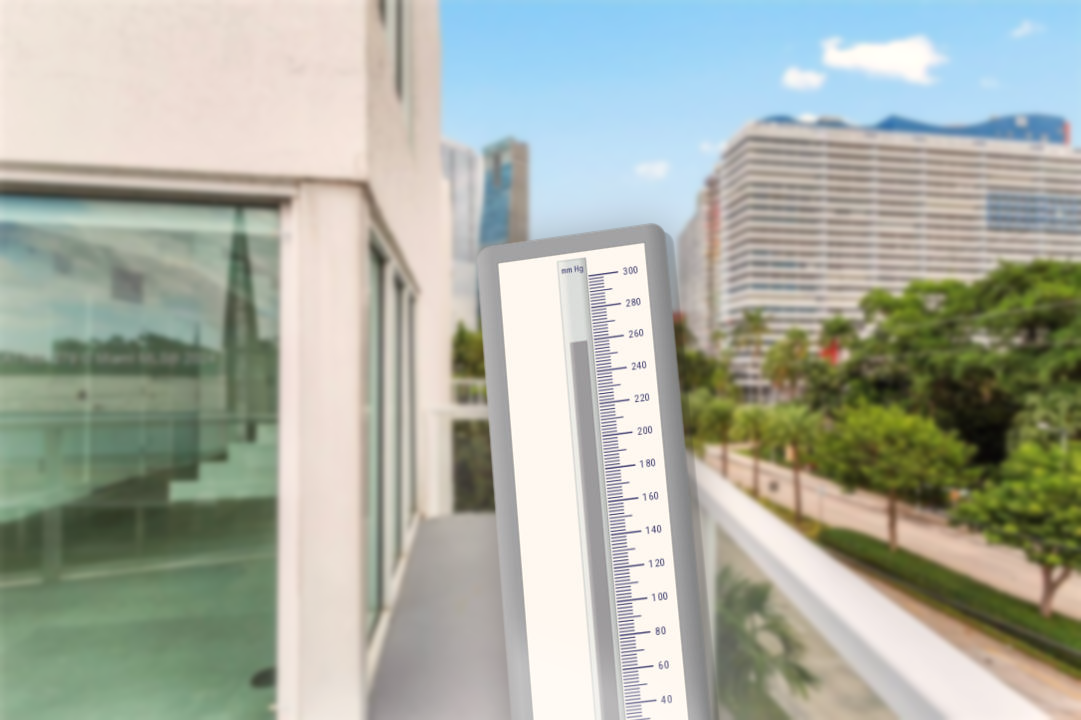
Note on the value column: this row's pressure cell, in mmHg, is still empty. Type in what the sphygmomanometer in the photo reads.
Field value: 260 mmHg
